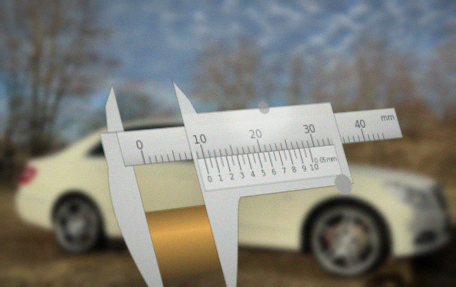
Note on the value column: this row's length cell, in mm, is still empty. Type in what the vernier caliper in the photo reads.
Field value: 10.0 mm
